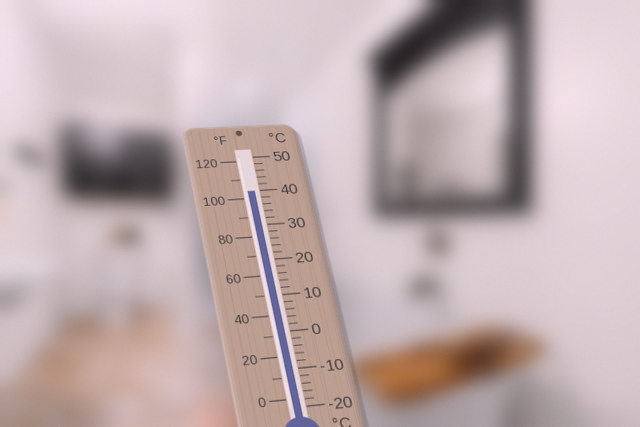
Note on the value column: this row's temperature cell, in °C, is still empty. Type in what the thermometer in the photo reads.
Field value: 40 °C
